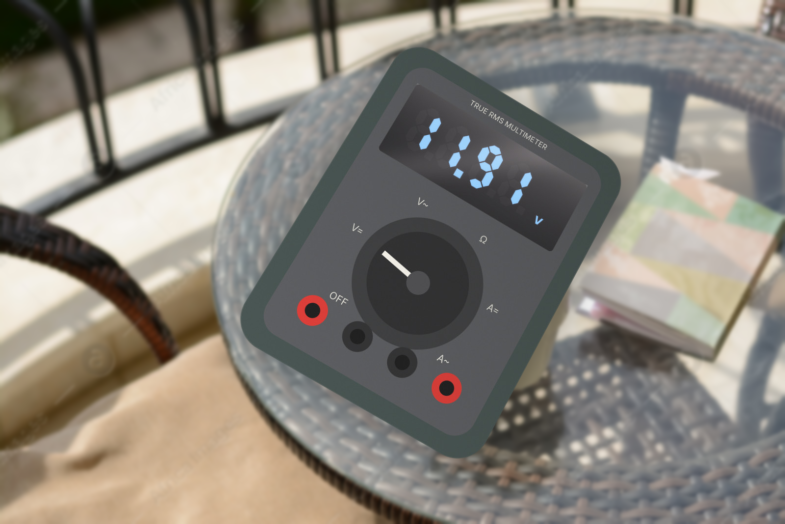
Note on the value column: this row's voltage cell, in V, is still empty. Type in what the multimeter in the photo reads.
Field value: 11.91 V
